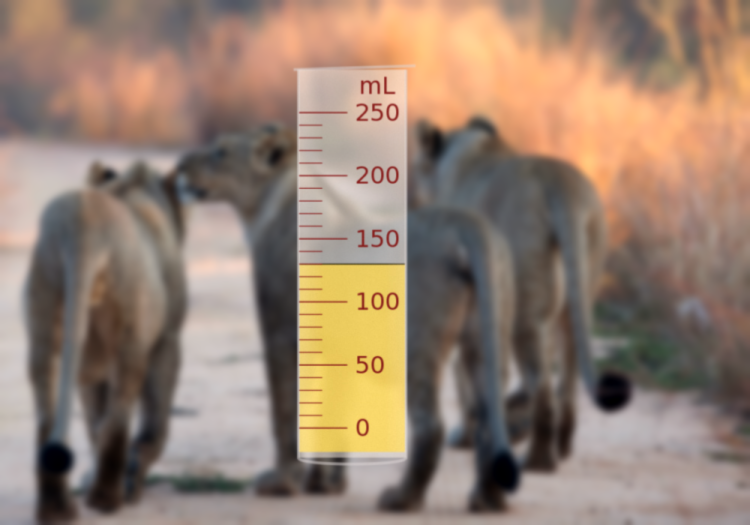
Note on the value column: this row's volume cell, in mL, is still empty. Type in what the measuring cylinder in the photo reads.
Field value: 130 mL
